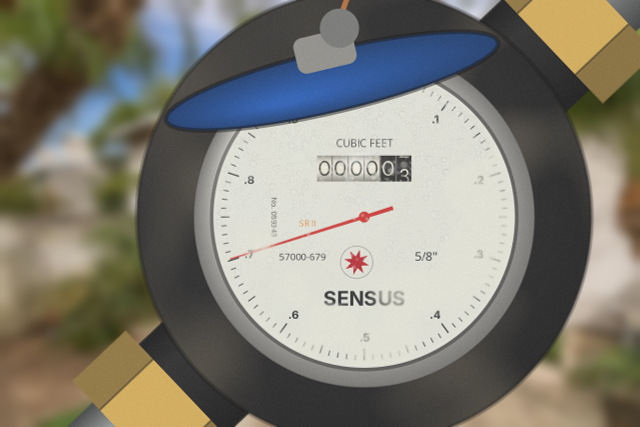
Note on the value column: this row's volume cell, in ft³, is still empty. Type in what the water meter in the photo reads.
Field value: 2.70 ft³
